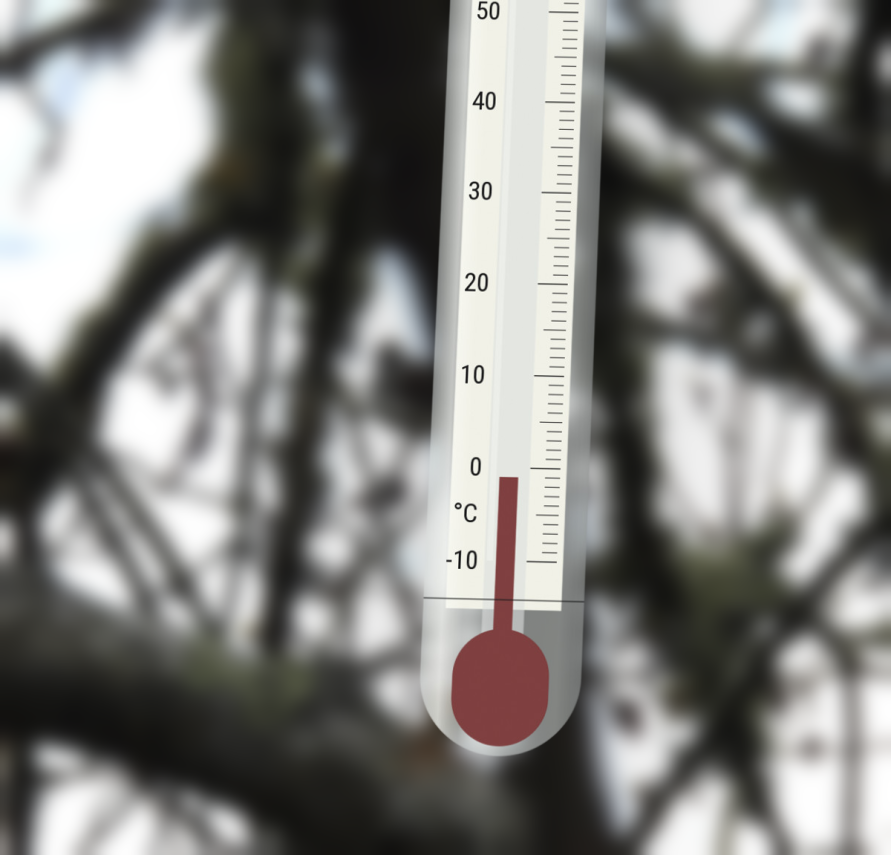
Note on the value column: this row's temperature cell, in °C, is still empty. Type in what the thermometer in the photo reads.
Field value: -1 °C
